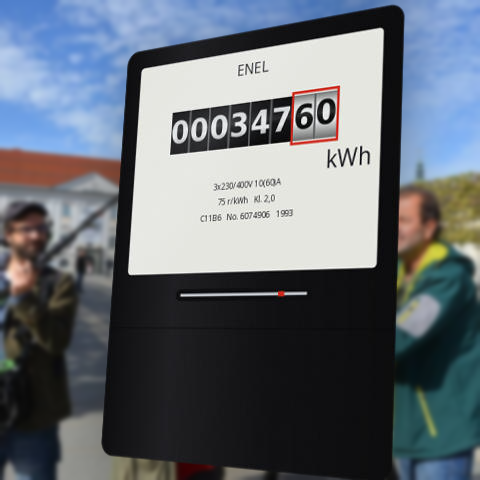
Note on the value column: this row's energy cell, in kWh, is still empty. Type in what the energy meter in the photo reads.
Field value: 347.60 kWh
